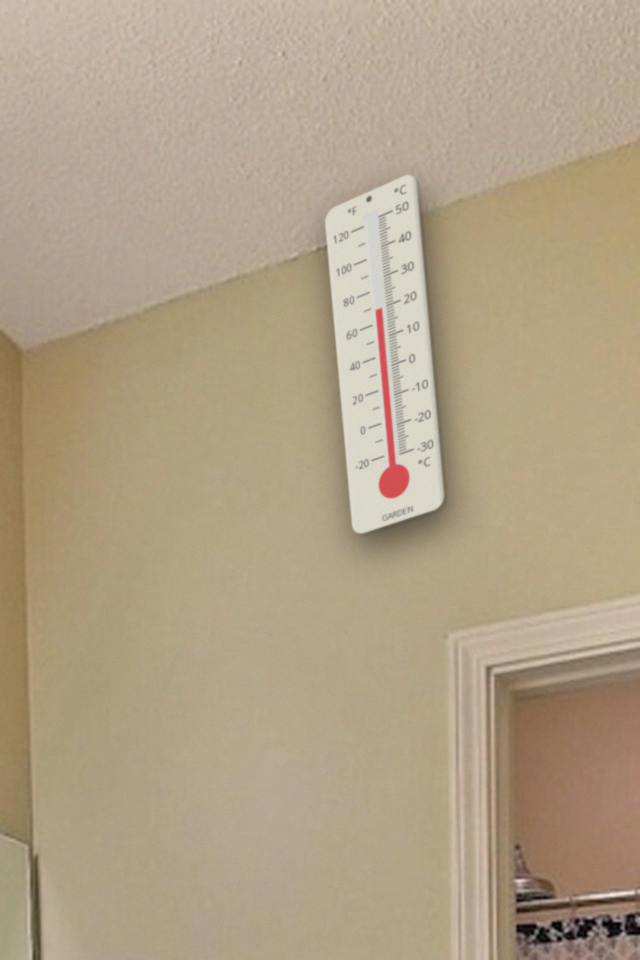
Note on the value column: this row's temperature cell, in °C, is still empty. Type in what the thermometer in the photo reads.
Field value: 20 °C
